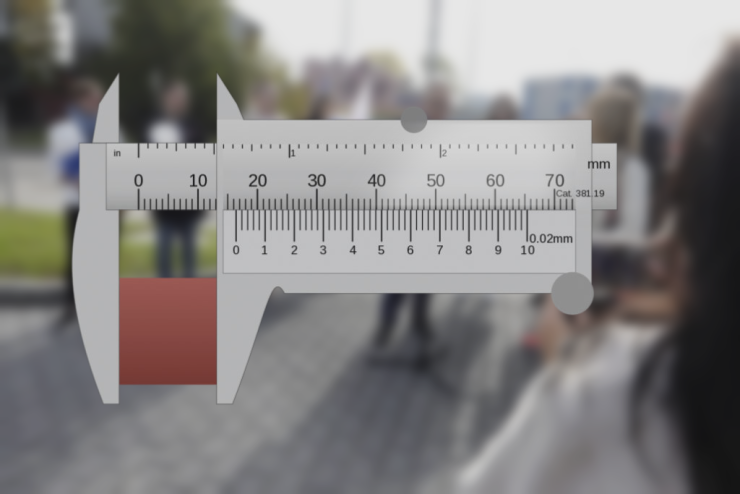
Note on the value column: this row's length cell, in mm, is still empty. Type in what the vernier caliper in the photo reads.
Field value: 16.4 mm
